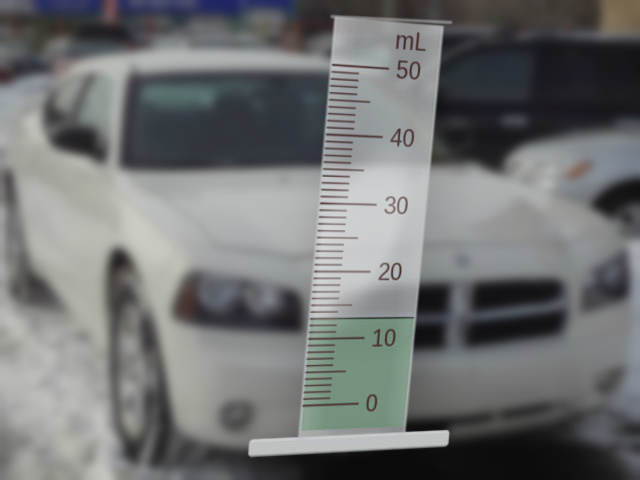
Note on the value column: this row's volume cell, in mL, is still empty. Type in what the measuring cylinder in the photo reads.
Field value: 13 mL
